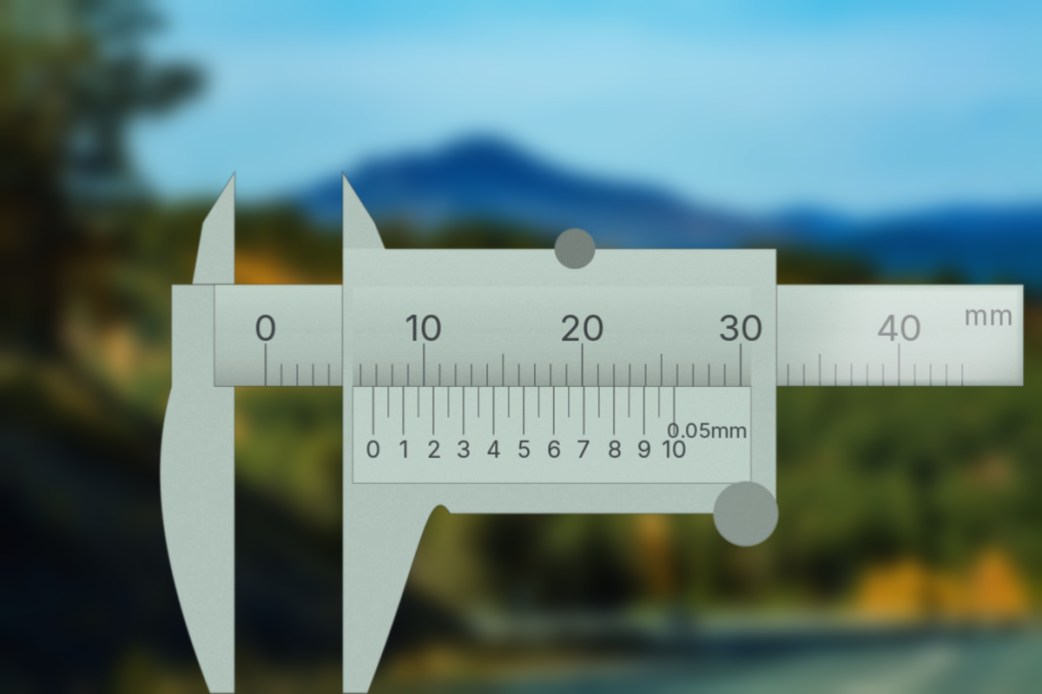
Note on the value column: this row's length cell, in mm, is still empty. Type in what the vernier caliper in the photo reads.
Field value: 6.8 mm
